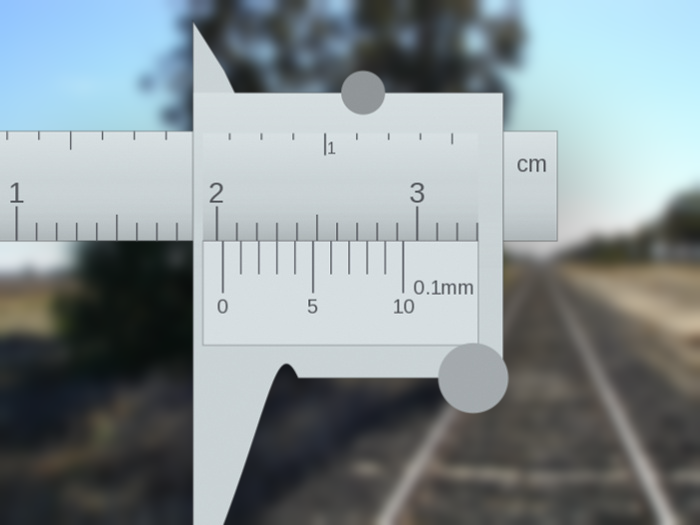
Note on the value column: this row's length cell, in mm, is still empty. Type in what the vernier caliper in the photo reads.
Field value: 20.3 mm
